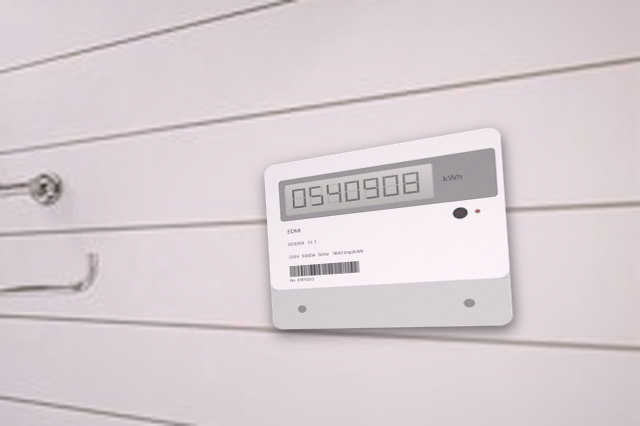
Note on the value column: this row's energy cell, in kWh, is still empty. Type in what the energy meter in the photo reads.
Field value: 540908 kWh
